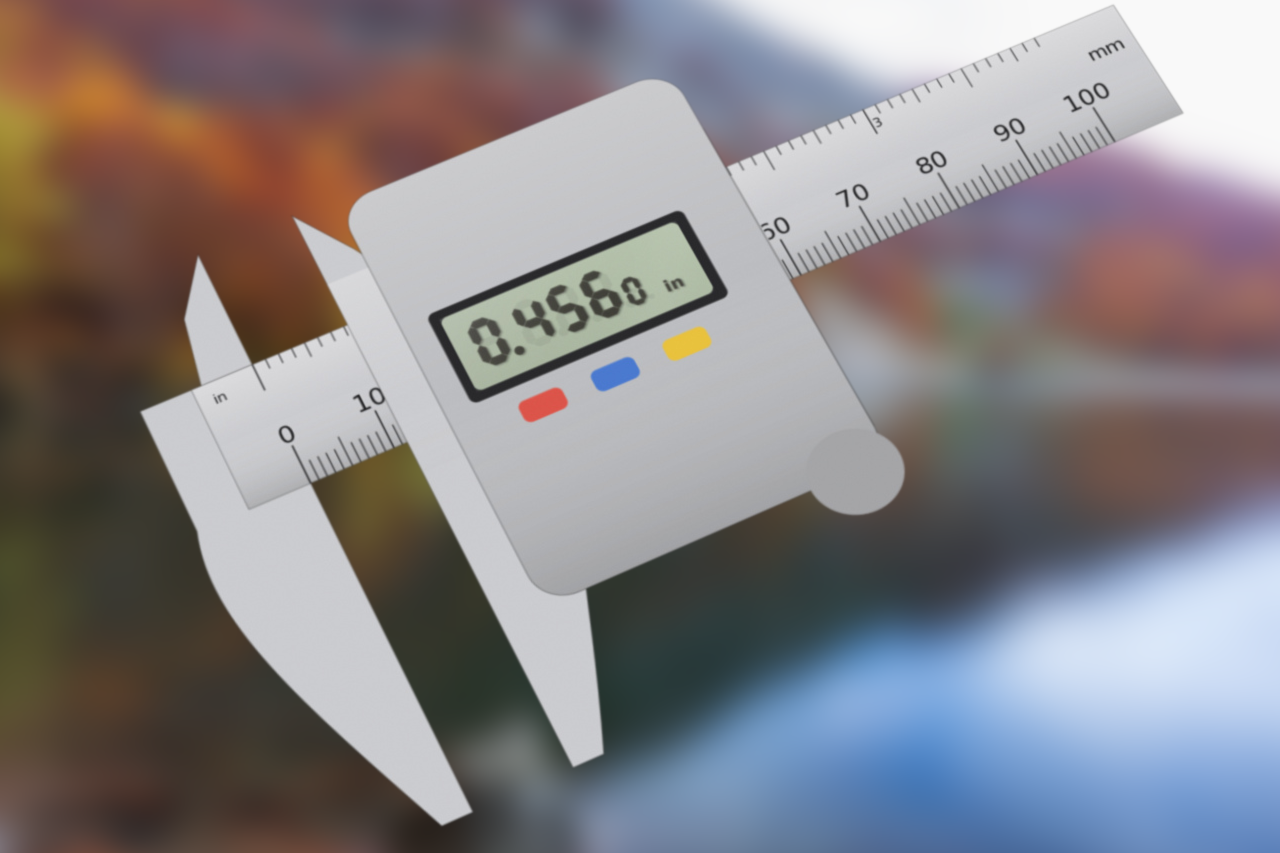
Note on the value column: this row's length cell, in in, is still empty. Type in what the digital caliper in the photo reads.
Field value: 0.4560 in
